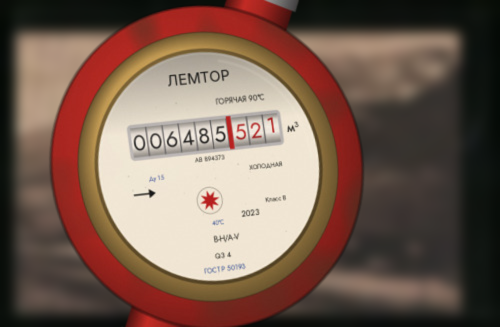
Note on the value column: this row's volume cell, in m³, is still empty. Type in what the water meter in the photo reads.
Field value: 6485.521 m³
